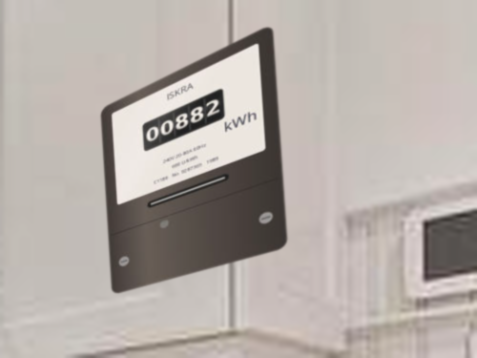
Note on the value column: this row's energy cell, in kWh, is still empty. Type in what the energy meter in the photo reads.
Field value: 882 kWh
